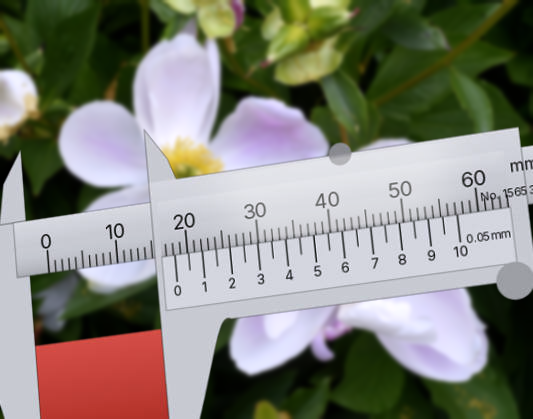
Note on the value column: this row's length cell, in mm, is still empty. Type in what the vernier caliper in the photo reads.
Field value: 18.2 mm
